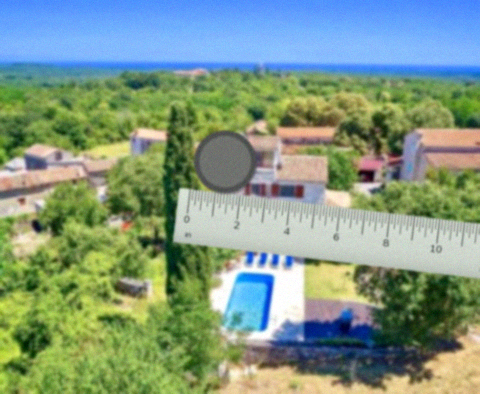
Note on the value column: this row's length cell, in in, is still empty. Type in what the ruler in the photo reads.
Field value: 2.5 in
